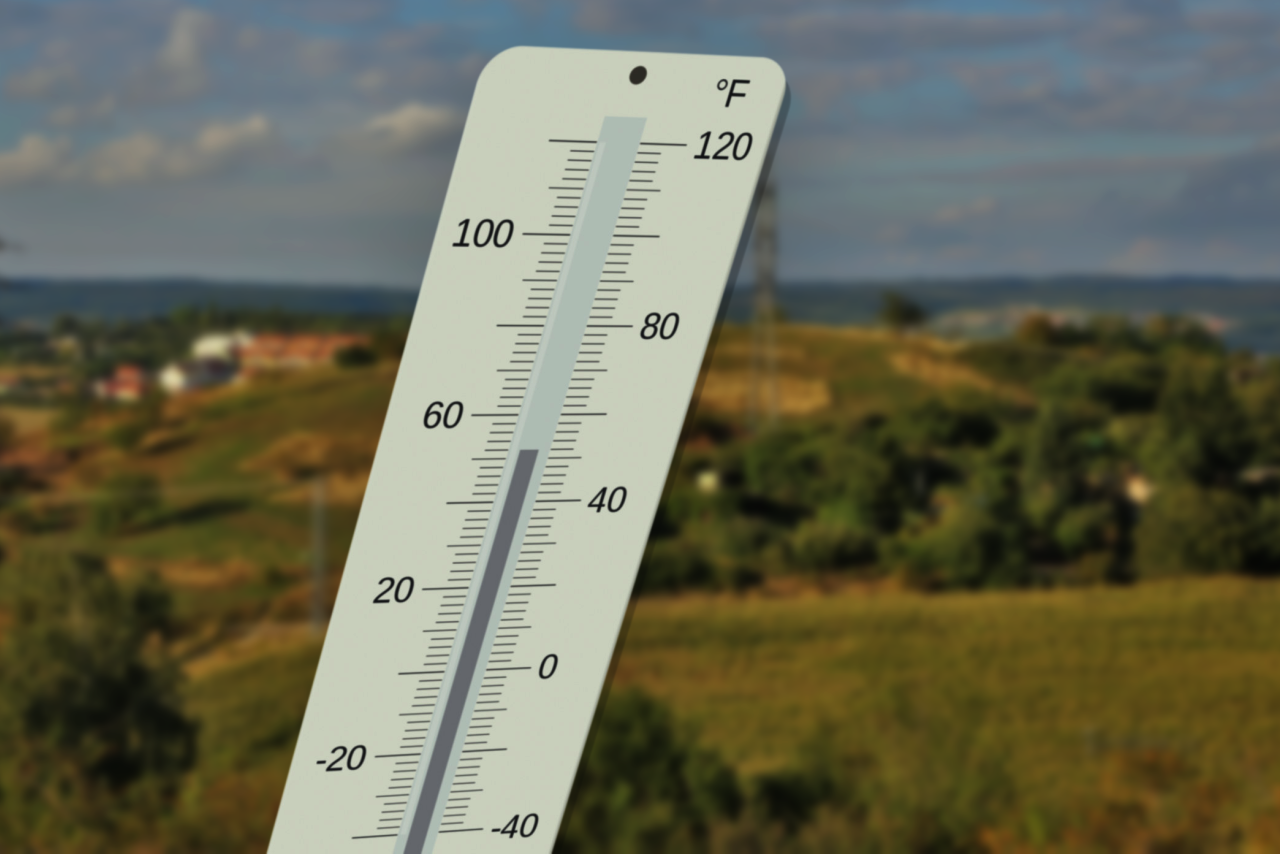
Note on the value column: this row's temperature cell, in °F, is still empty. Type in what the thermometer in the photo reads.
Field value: 52 °F
